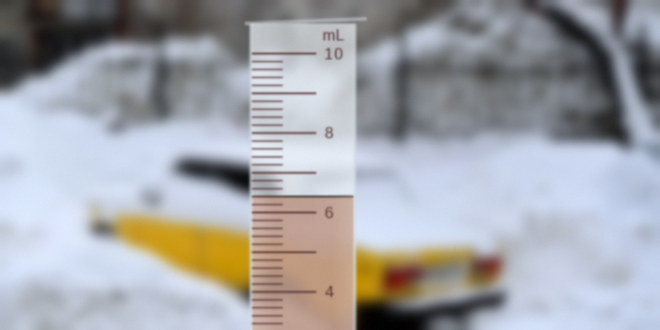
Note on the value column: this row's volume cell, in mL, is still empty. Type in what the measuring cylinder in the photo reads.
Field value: 6.4 mL
